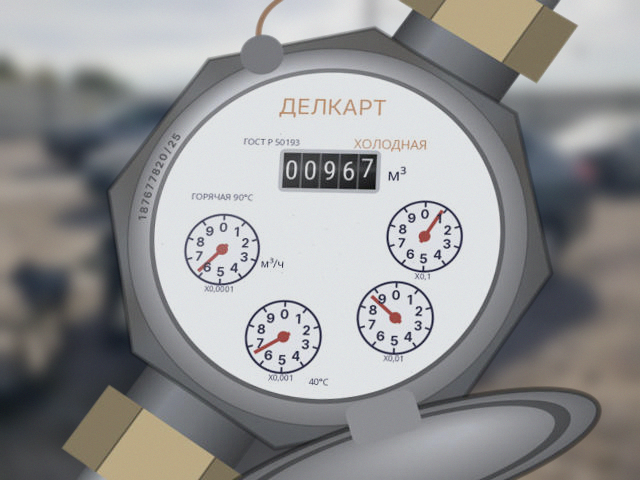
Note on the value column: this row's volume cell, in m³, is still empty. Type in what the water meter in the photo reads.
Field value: 967.0866 m³
